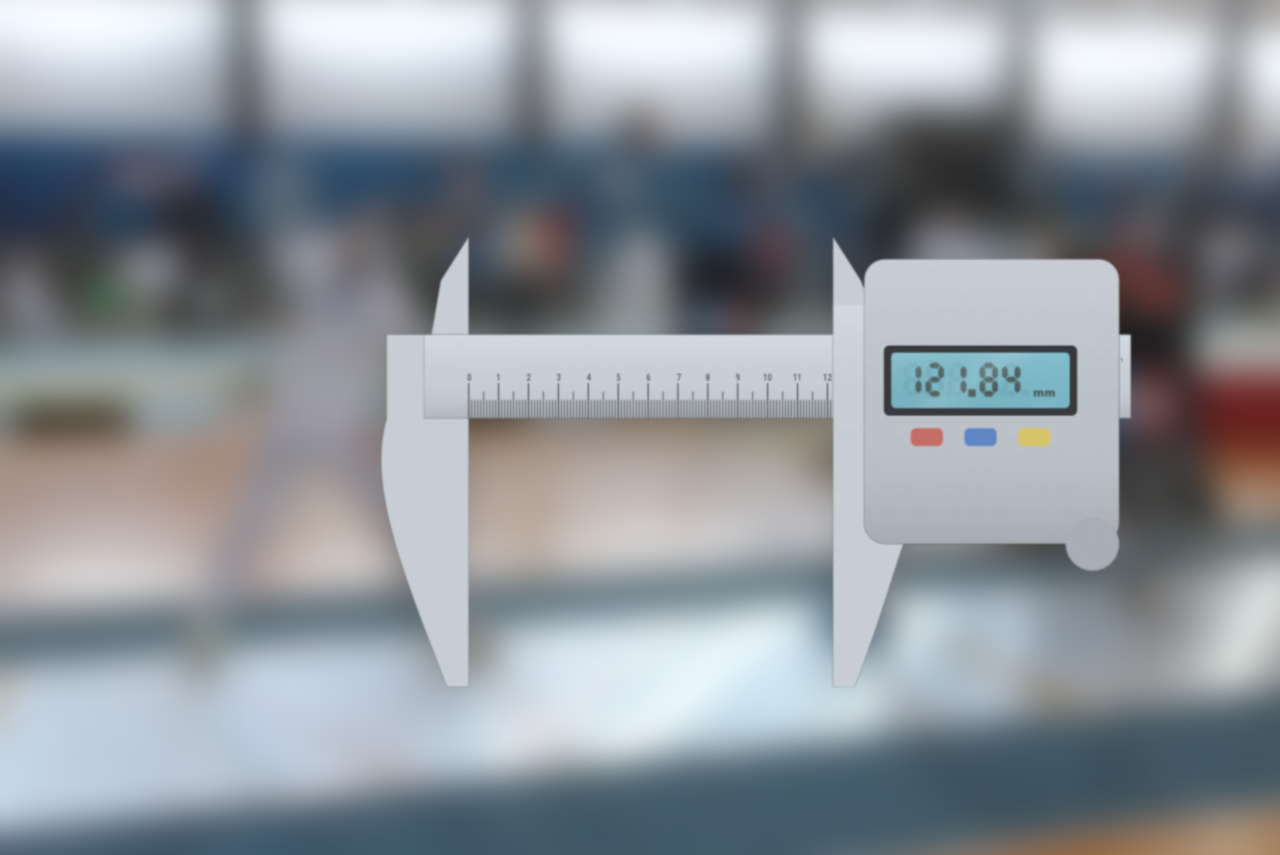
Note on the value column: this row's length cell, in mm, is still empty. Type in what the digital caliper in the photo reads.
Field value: 121.84 mm
